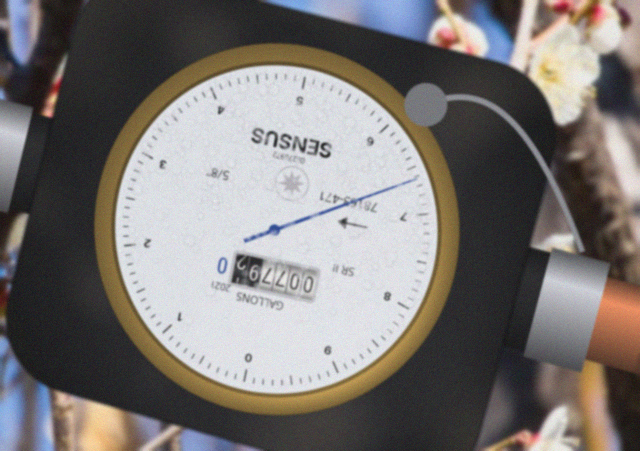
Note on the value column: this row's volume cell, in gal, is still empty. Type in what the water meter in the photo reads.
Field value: 77916.6 gal
